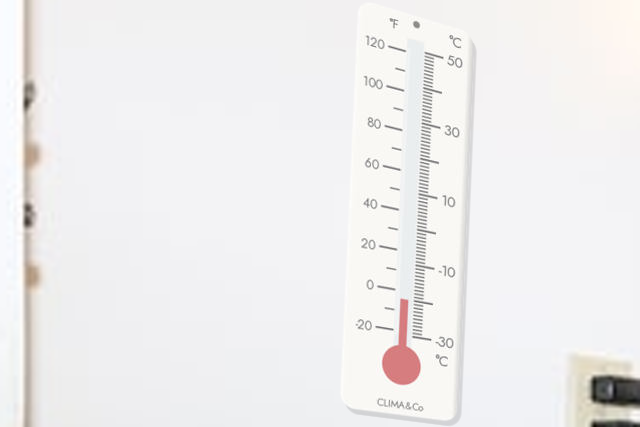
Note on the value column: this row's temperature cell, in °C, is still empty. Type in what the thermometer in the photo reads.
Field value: -20 °C
